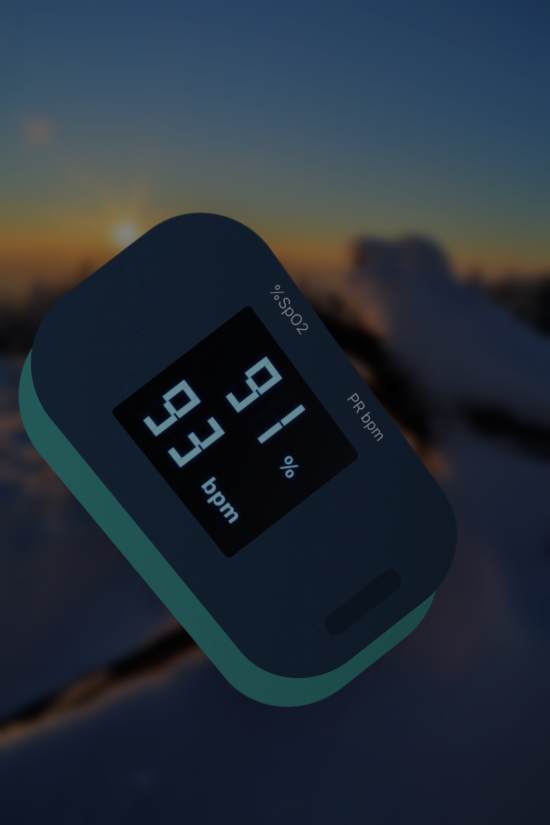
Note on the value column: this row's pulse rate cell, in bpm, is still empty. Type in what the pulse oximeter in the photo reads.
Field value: 93 bpm
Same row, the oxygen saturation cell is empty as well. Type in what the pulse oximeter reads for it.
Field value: 91 %
